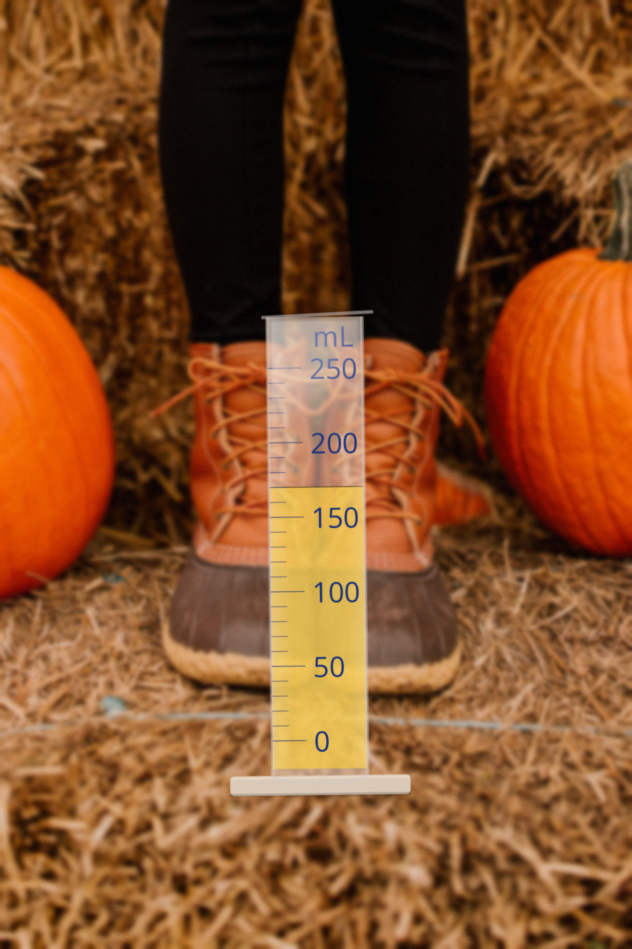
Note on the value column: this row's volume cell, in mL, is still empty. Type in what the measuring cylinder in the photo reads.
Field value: 170 mL
